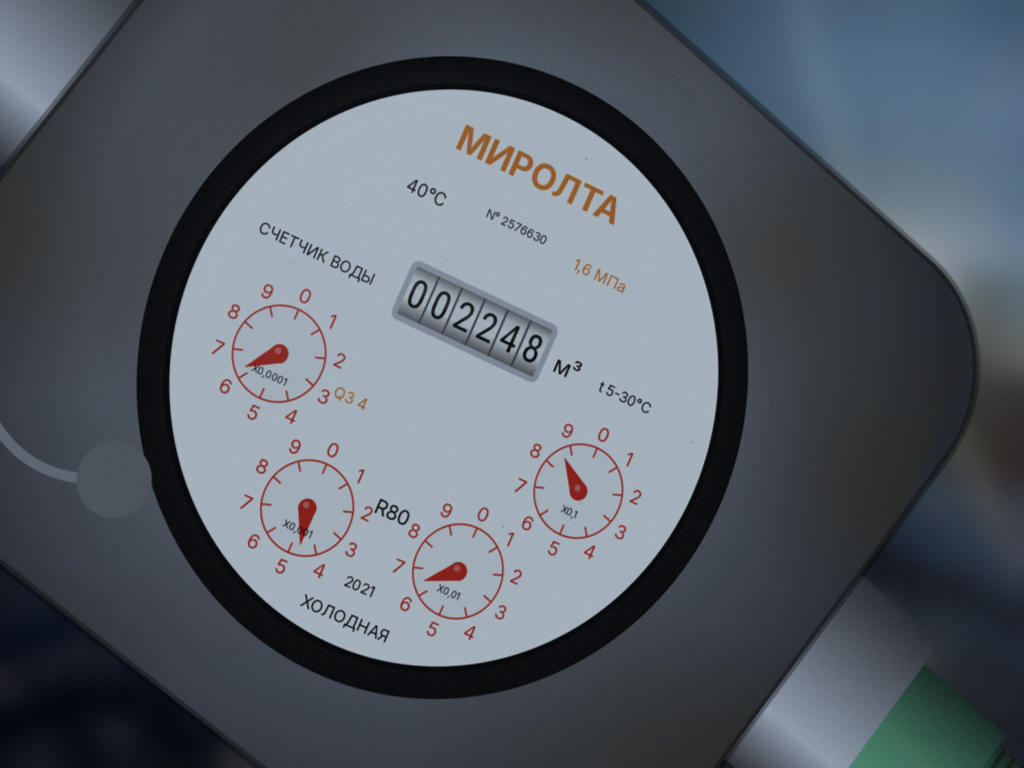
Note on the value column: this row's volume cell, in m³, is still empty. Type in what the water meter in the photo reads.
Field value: 2248.8646 m³
